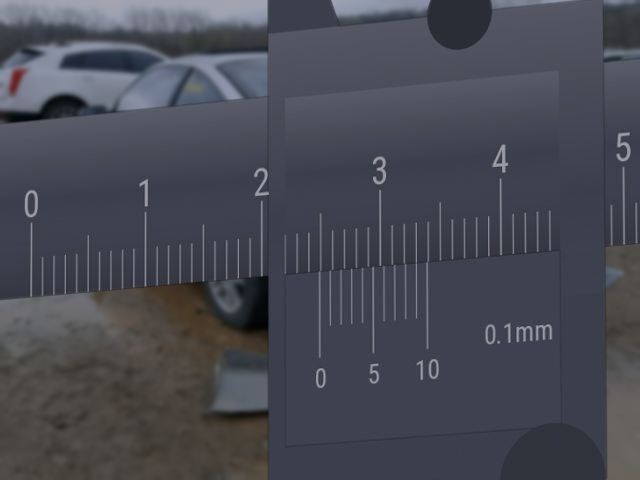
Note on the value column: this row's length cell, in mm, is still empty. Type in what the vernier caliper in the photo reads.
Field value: 24.9 mm
